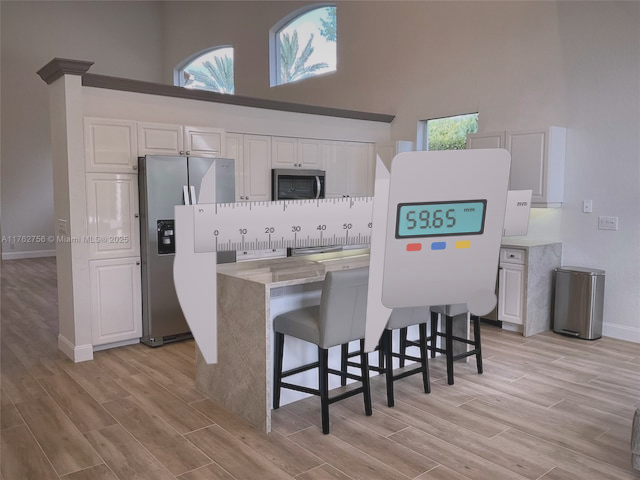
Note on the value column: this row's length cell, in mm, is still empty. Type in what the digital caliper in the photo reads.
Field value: 59.65 mm
